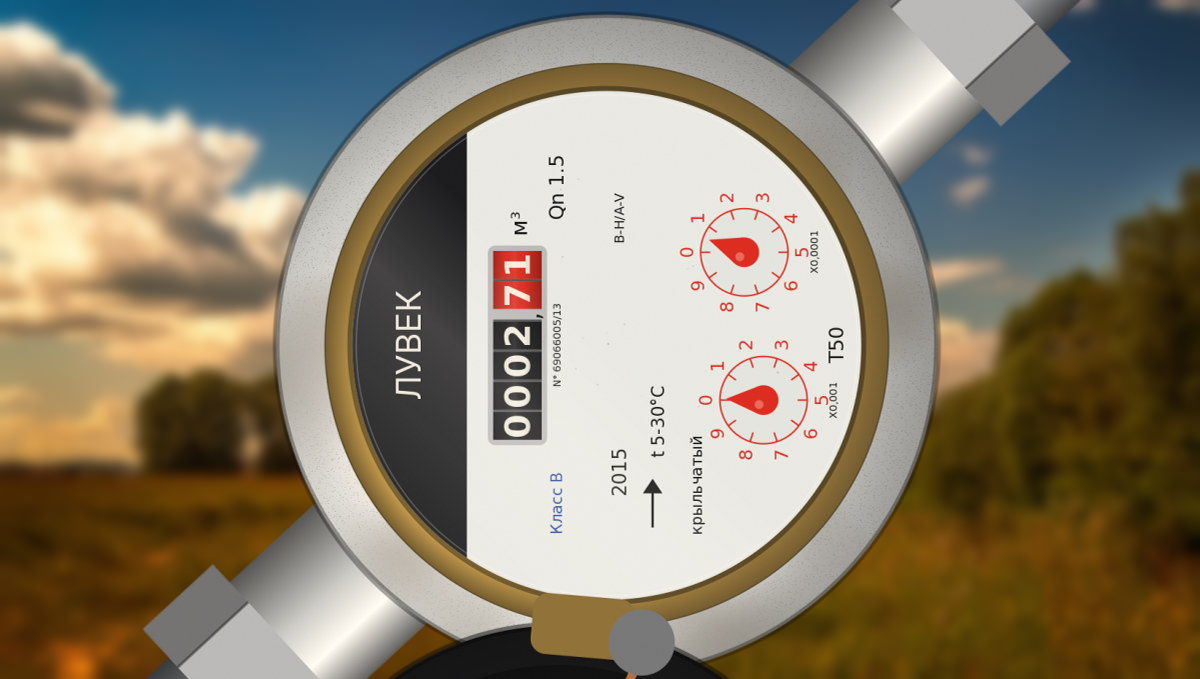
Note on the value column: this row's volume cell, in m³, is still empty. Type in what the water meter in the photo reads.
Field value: 2.7100 m³
